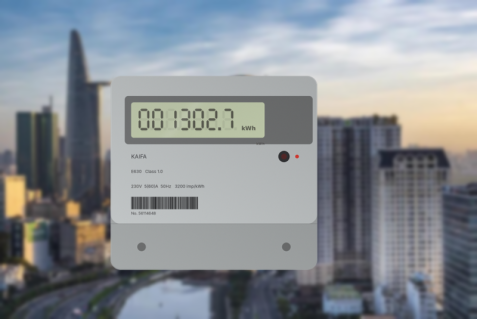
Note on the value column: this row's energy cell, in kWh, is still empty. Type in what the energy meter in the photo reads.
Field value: 1302.7 kWh
